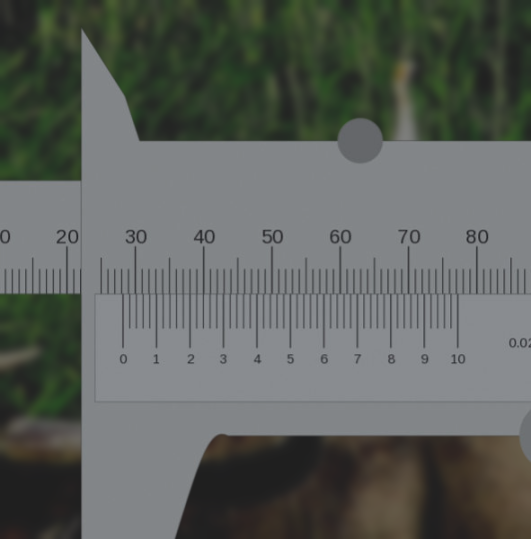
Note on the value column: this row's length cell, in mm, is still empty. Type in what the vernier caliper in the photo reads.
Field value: 28.2 mm
